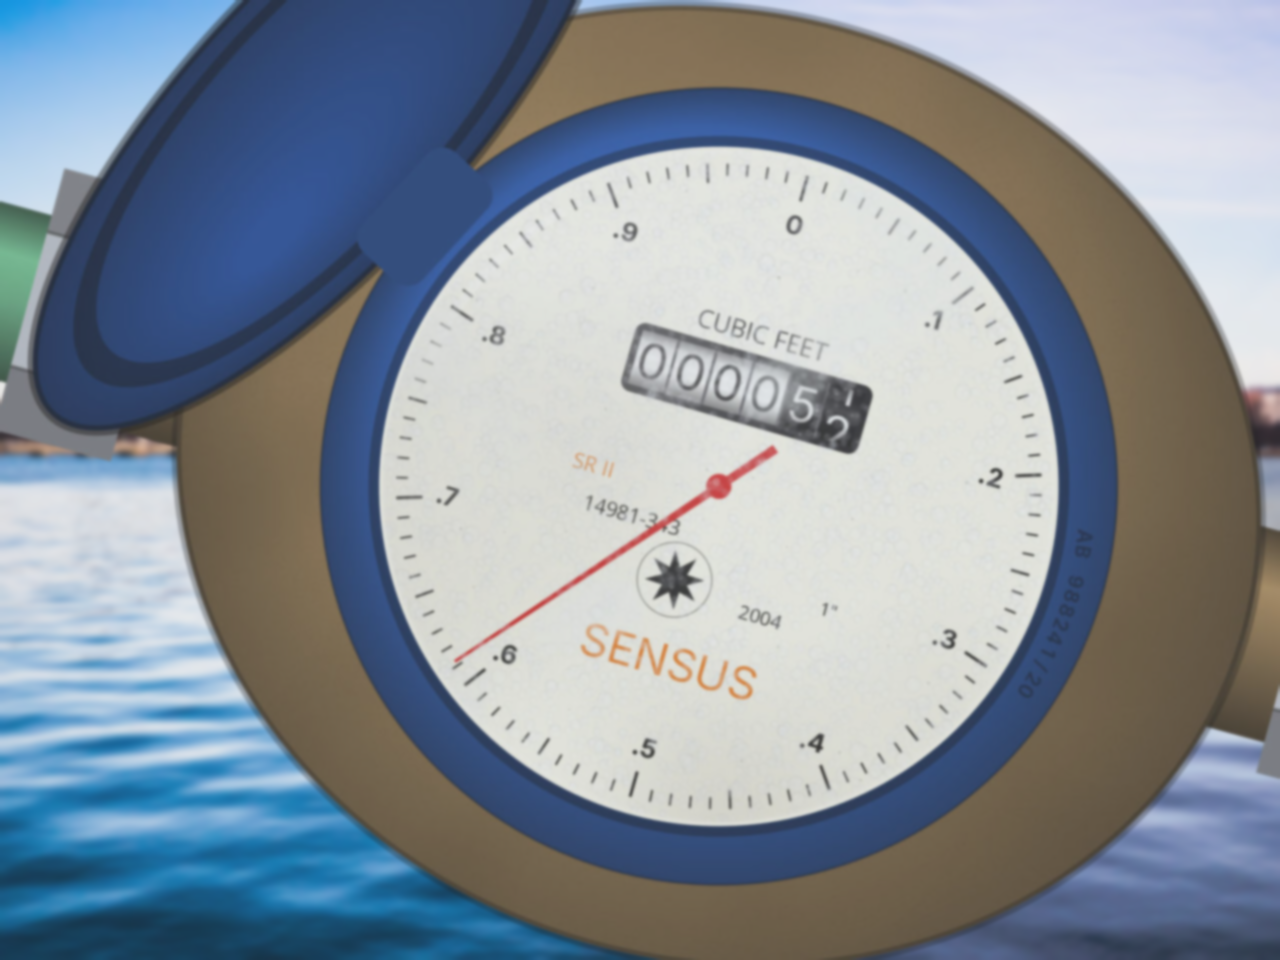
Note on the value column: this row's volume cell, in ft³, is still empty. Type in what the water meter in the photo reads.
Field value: 51.61 ft³
